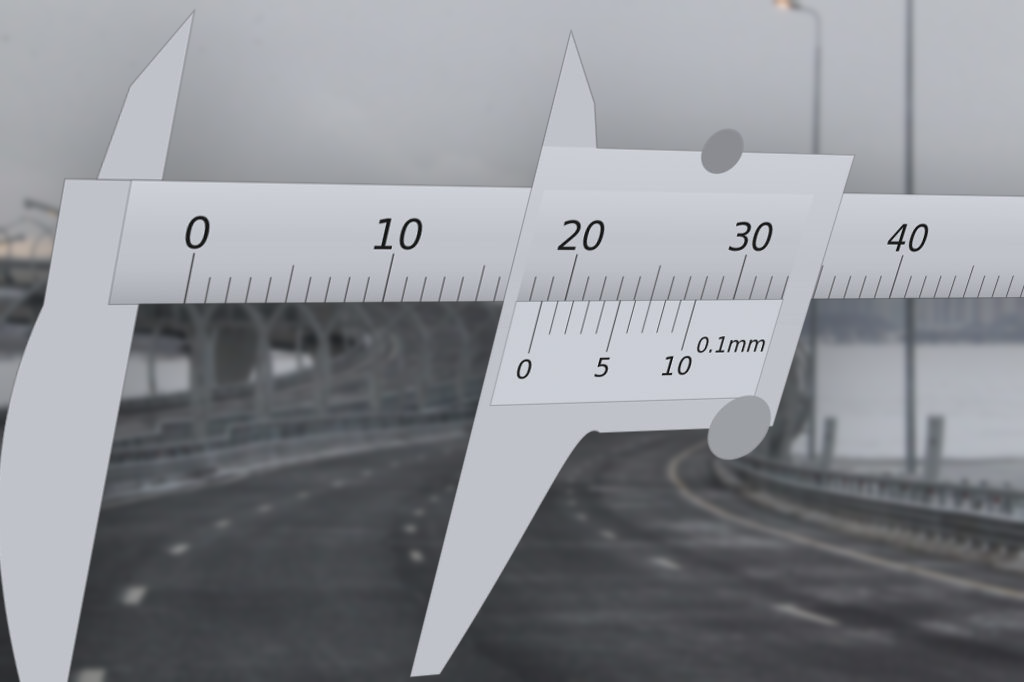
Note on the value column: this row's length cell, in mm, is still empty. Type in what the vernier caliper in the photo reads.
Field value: 18.7 mm
